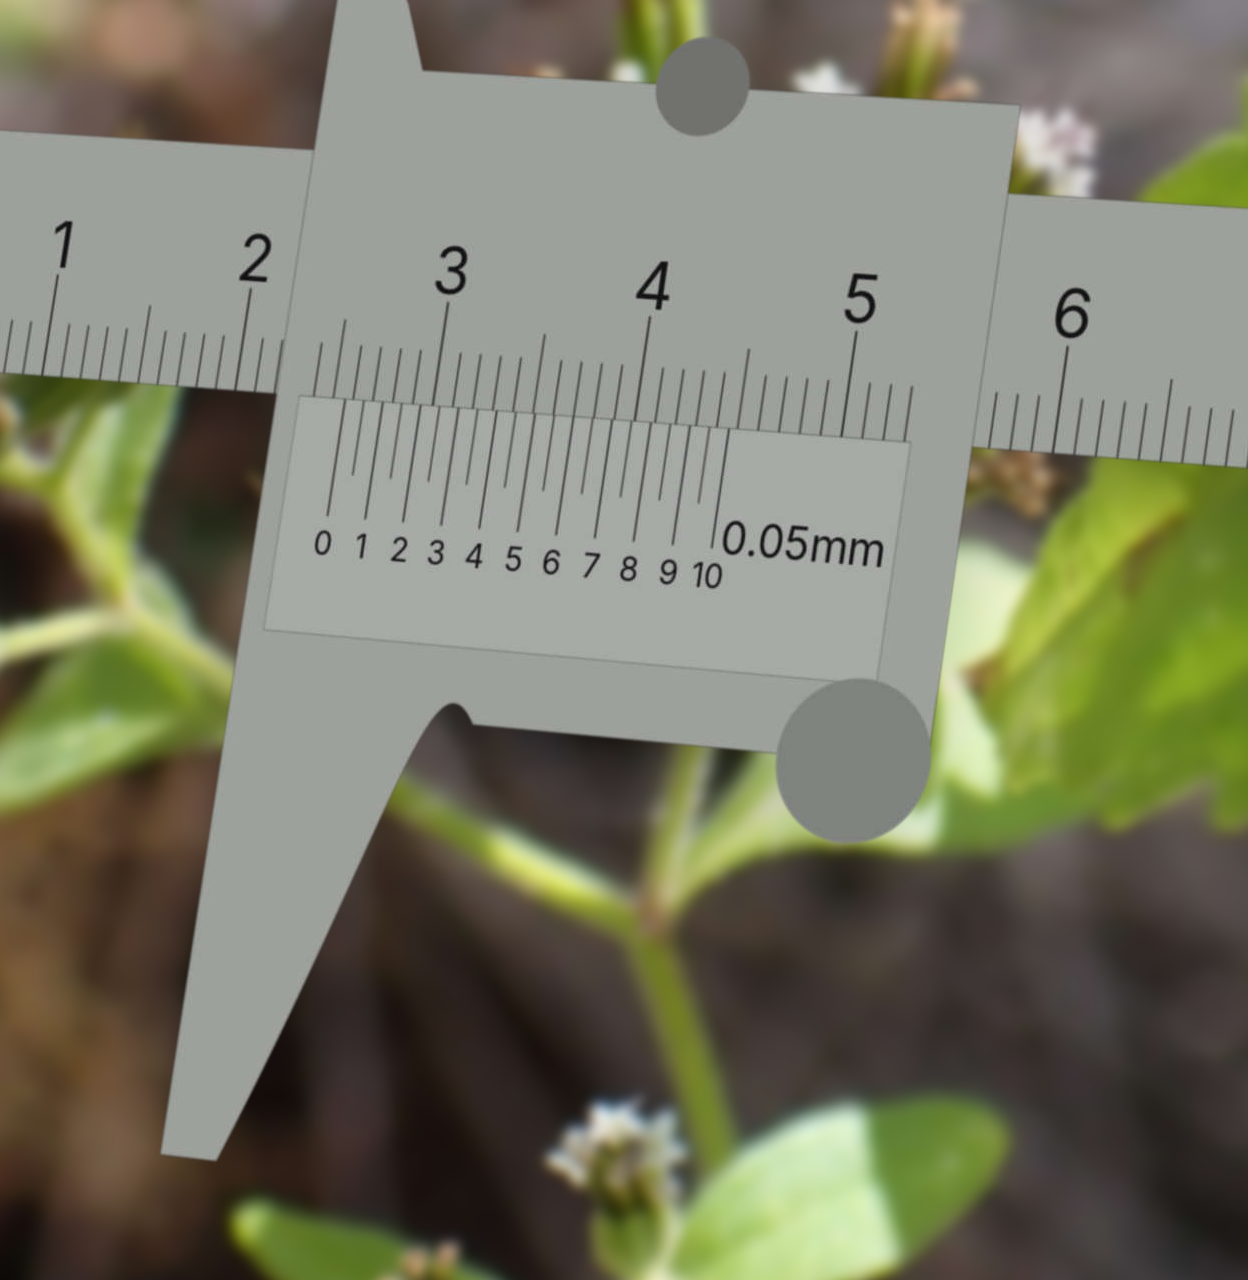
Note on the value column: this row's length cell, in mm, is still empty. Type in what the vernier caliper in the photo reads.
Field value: 25.6 mm
